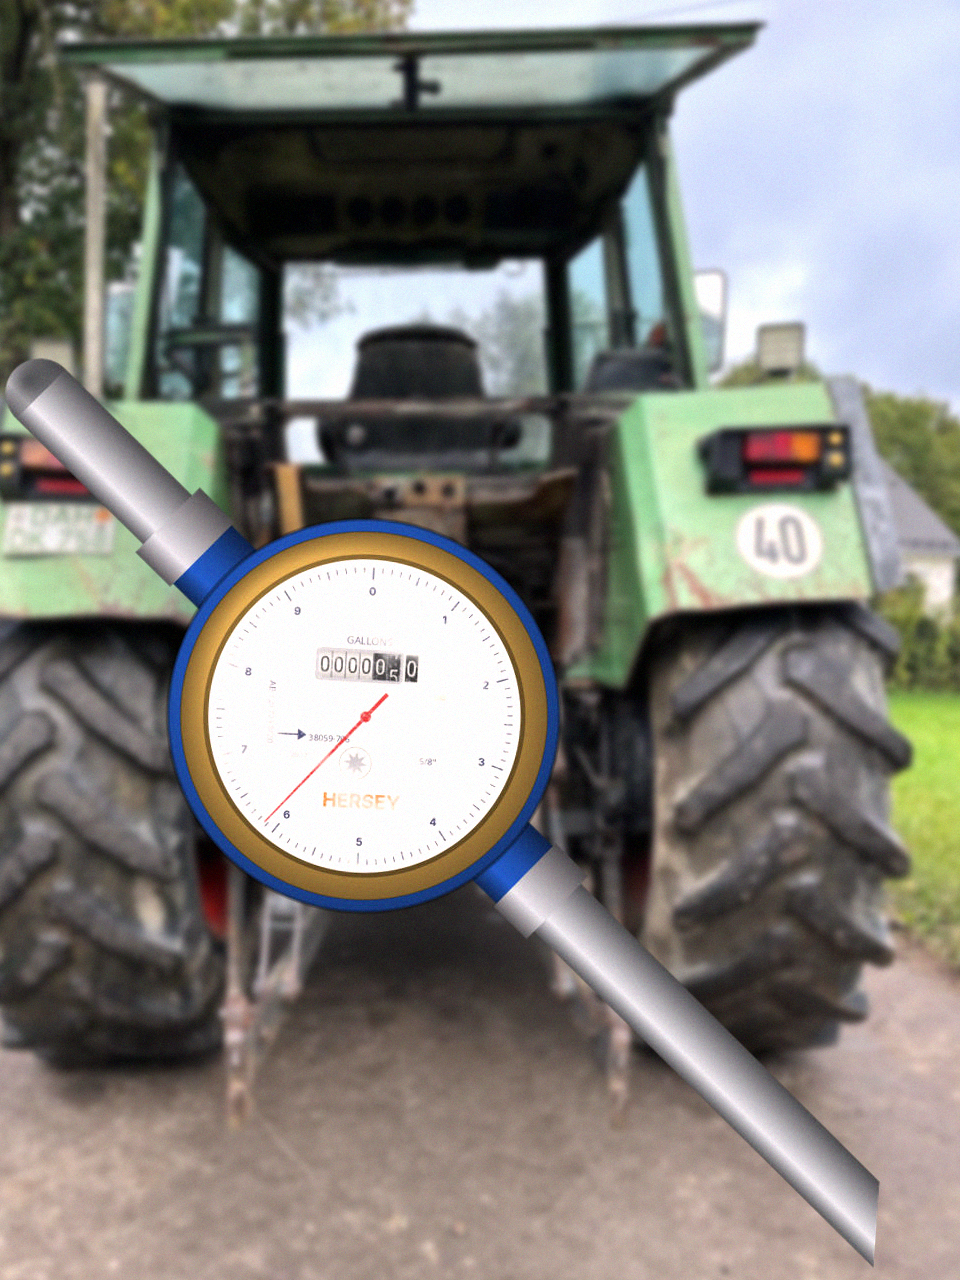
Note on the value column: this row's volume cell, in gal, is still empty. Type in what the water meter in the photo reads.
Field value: 46.1 gal
